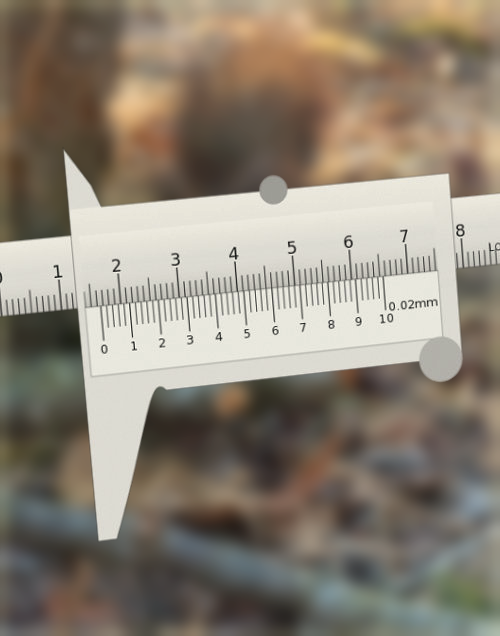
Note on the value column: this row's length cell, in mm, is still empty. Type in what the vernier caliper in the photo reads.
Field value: 16.6 mm
